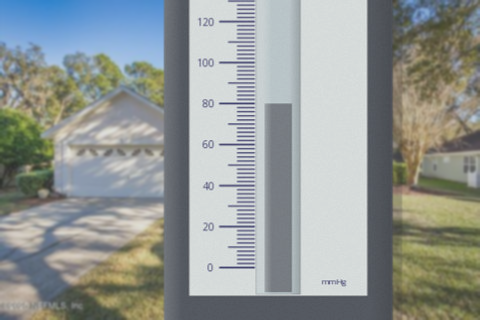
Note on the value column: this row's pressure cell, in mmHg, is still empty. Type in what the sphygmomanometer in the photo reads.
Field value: 80 mmHg
